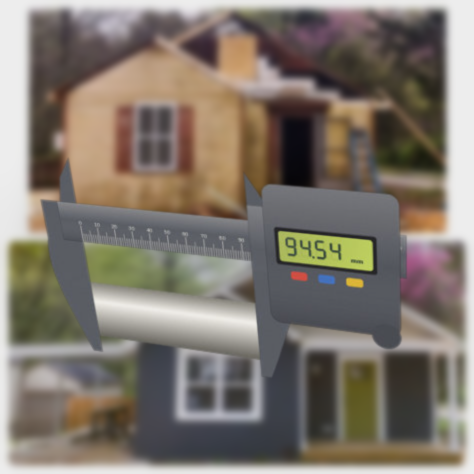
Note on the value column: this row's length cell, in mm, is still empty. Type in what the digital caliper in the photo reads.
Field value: 94.54 mm
